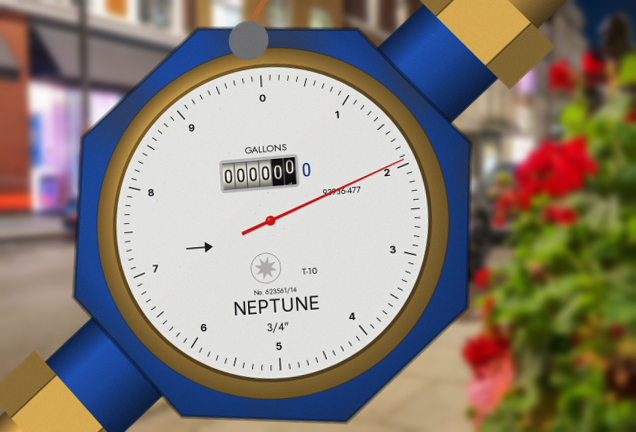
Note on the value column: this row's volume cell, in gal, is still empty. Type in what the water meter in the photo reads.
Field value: 1.9 gal
